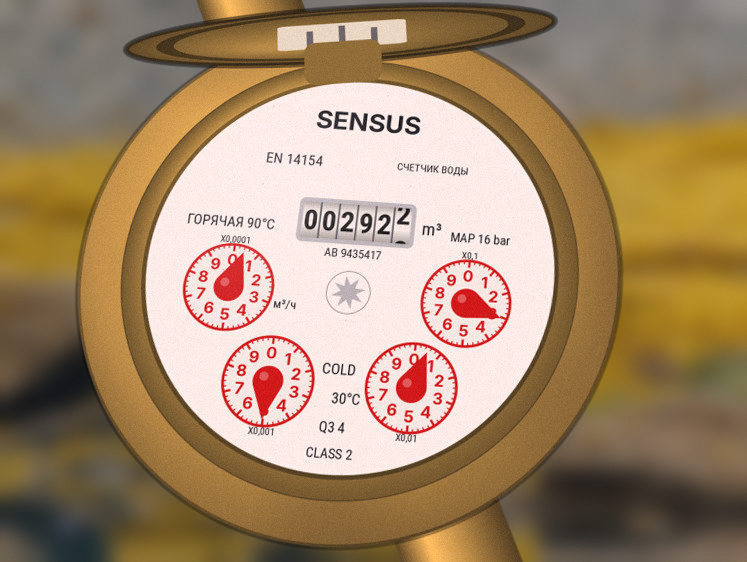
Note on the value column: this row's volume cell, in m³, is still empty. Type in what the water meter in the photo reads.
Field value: 2922.3050 m³
